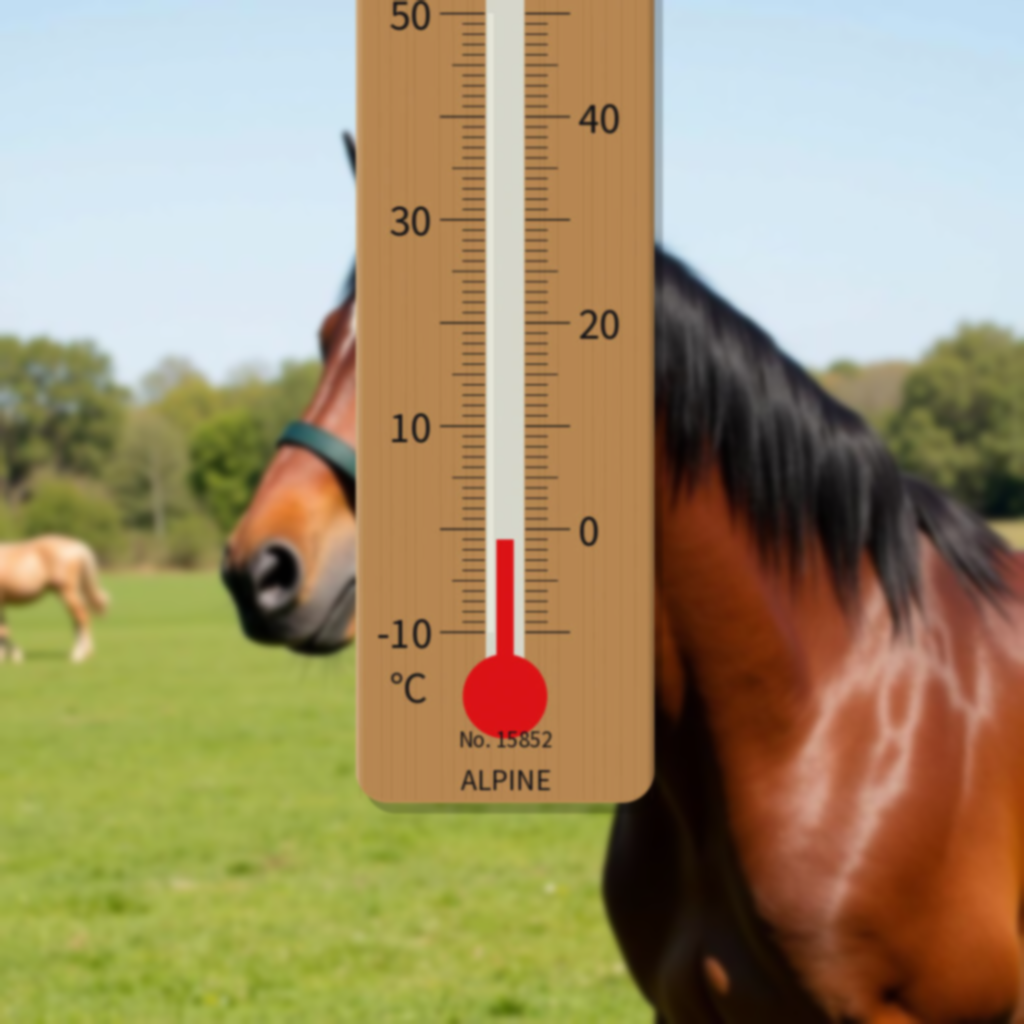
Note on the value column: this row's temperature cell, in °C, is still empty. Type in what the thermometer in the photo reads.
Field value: -1 °C
